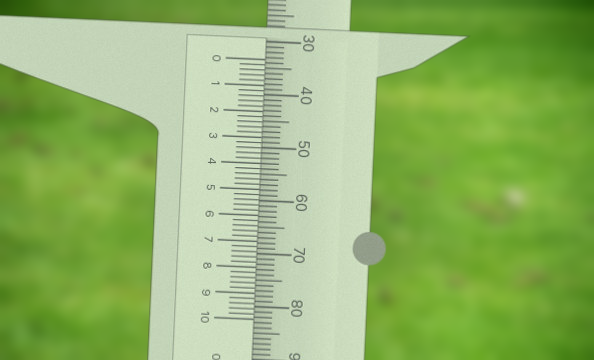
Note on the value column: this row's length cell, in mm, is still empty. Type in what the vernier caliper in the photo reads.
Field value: 33.4 mm
